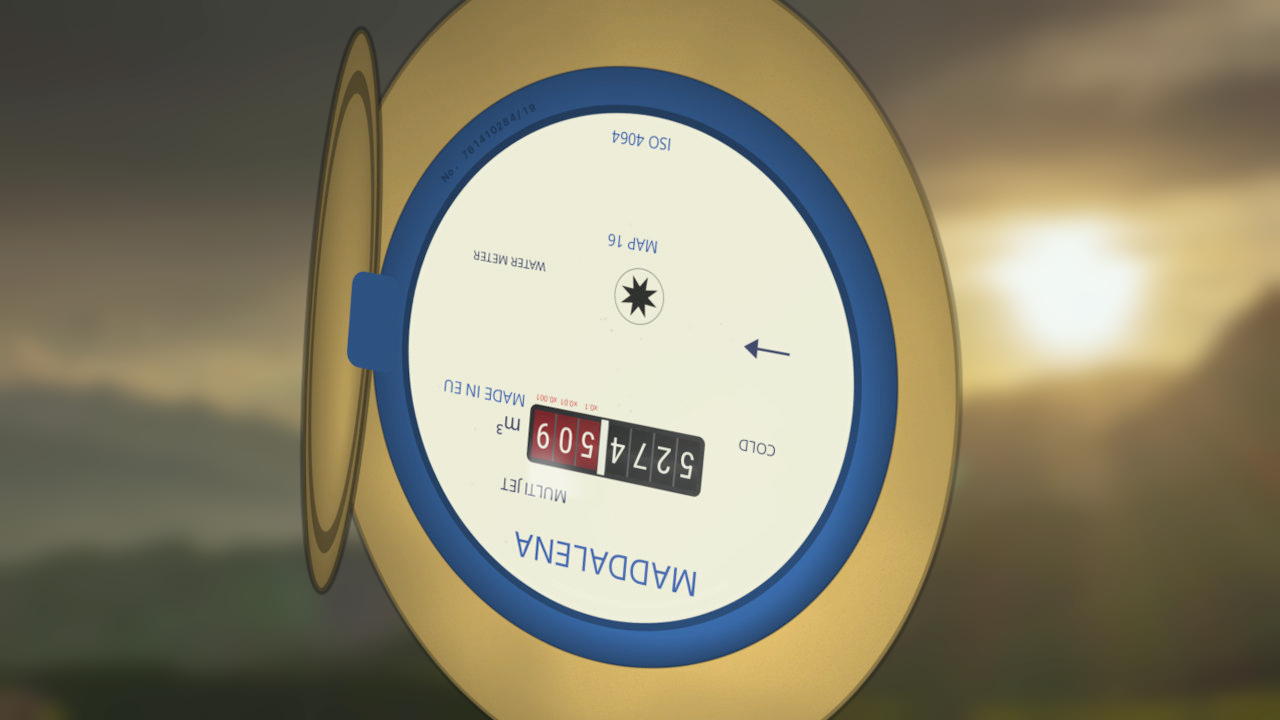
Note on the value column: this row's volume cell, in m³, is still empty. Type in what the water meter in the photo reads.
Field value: 5274.509 m³
